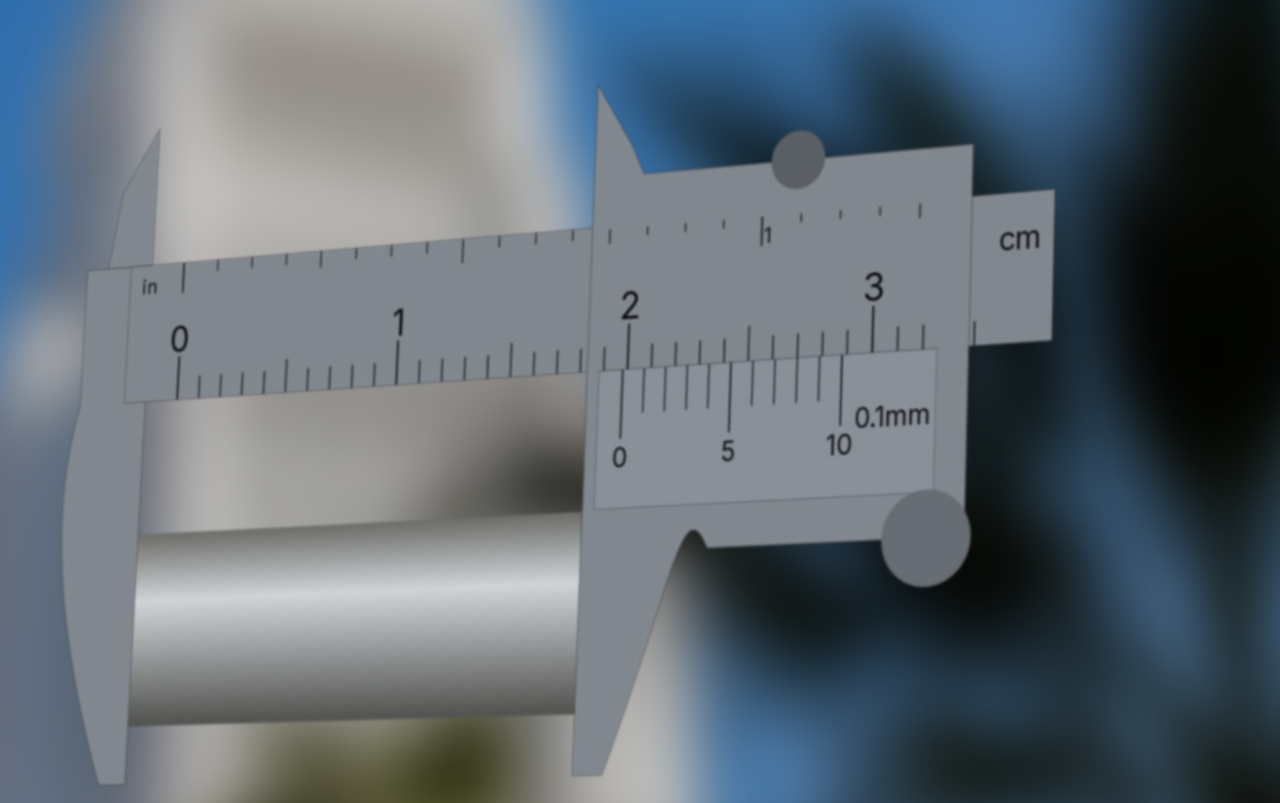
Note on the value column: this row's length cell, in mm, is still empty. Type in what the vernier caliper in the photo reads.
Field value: 19.8 mm
